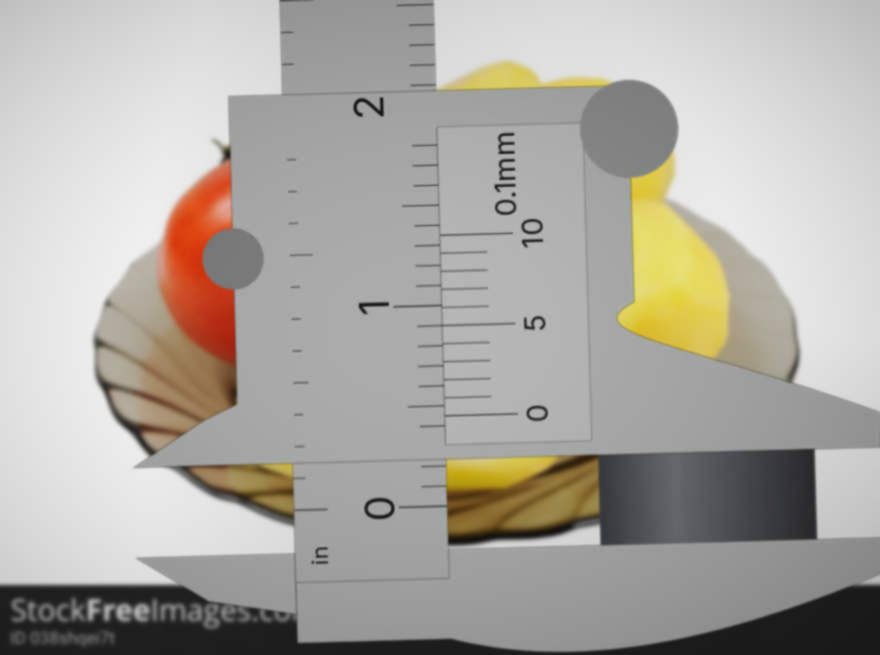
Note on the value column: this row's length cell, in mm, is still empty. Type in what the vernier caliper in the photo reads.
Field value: 4.5 mm
